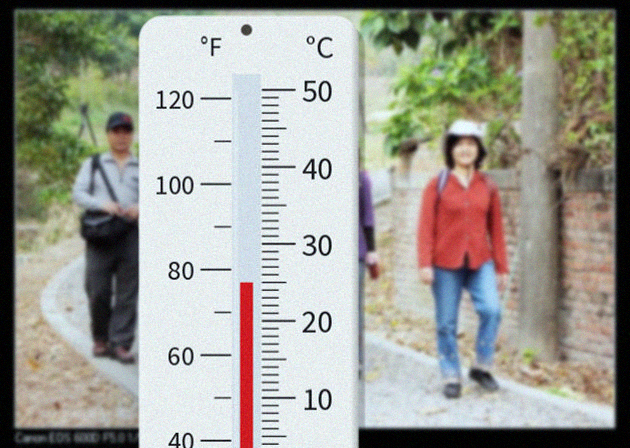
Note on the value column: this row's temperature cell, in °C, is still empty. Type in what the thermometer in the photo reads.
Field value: 25 °C
